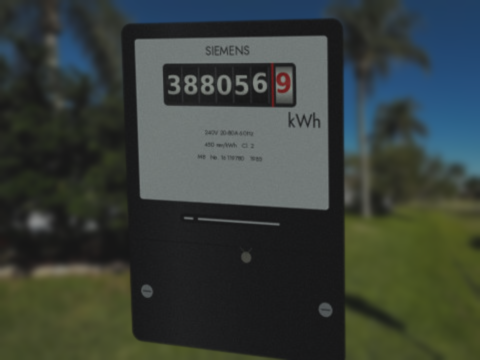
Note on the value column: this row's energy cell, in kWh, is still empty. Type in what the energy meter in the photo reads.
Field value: 388056.9 kWh
